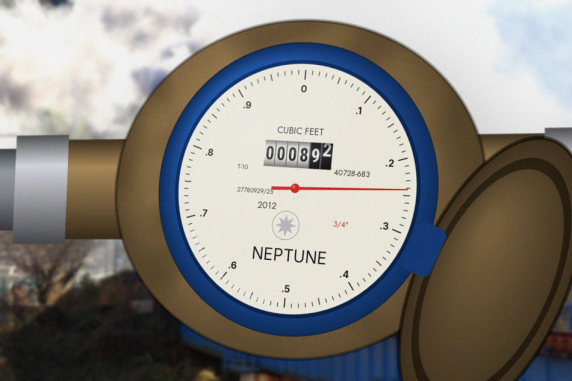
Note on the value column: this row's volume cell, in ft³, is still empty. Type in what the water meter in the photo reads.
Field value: 892.24 ft³
